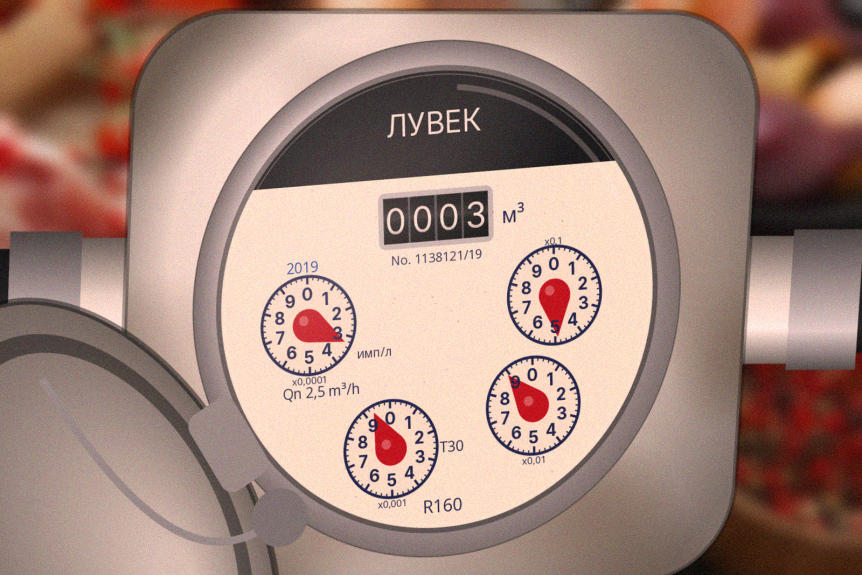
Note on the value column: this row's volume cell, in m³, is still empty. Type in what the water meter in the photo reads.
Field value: 3.4893 m³
